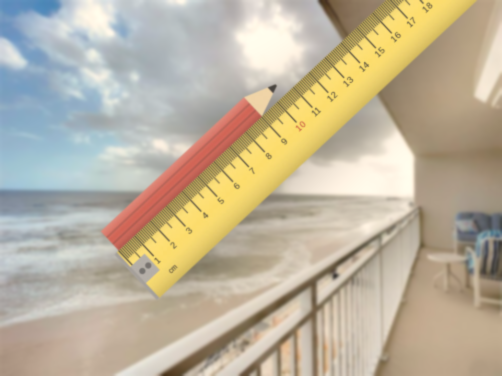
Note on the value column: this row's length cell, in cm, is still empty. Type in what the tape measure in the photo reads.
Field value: 10.5 cm
